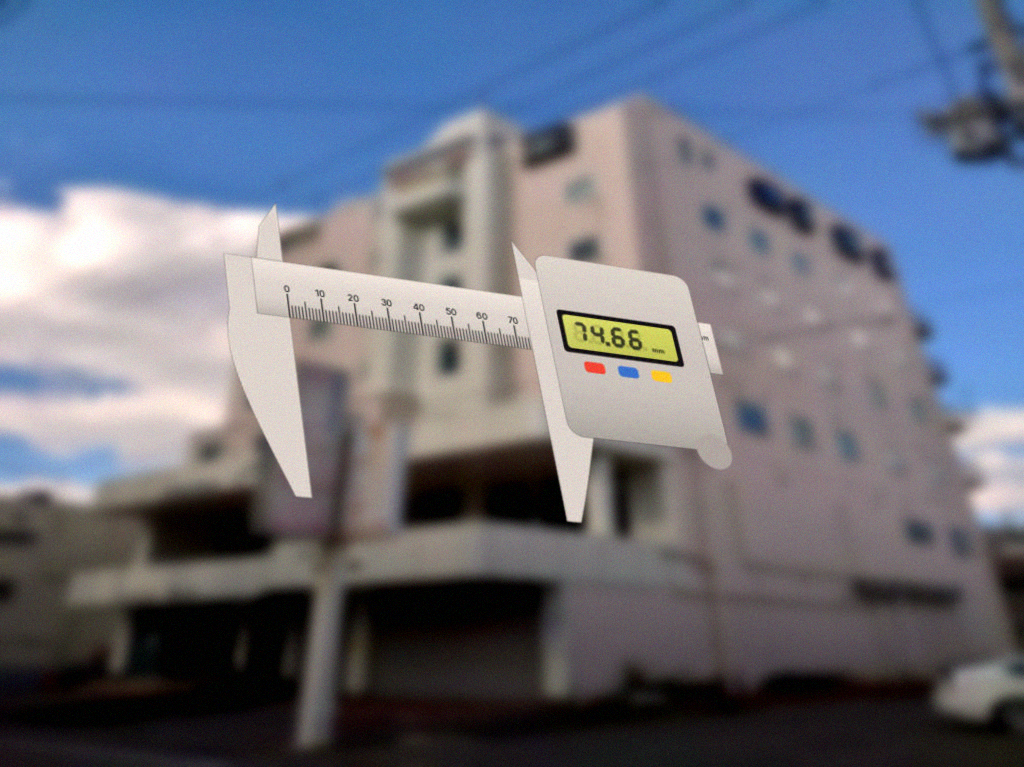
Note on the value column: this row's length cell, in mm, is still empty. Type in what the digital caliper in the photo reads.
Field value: 74.66 mm
